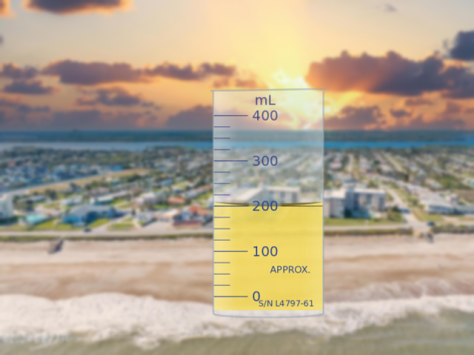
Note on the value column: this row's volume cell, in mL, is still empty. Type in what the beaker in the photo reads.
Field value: 200 mL
